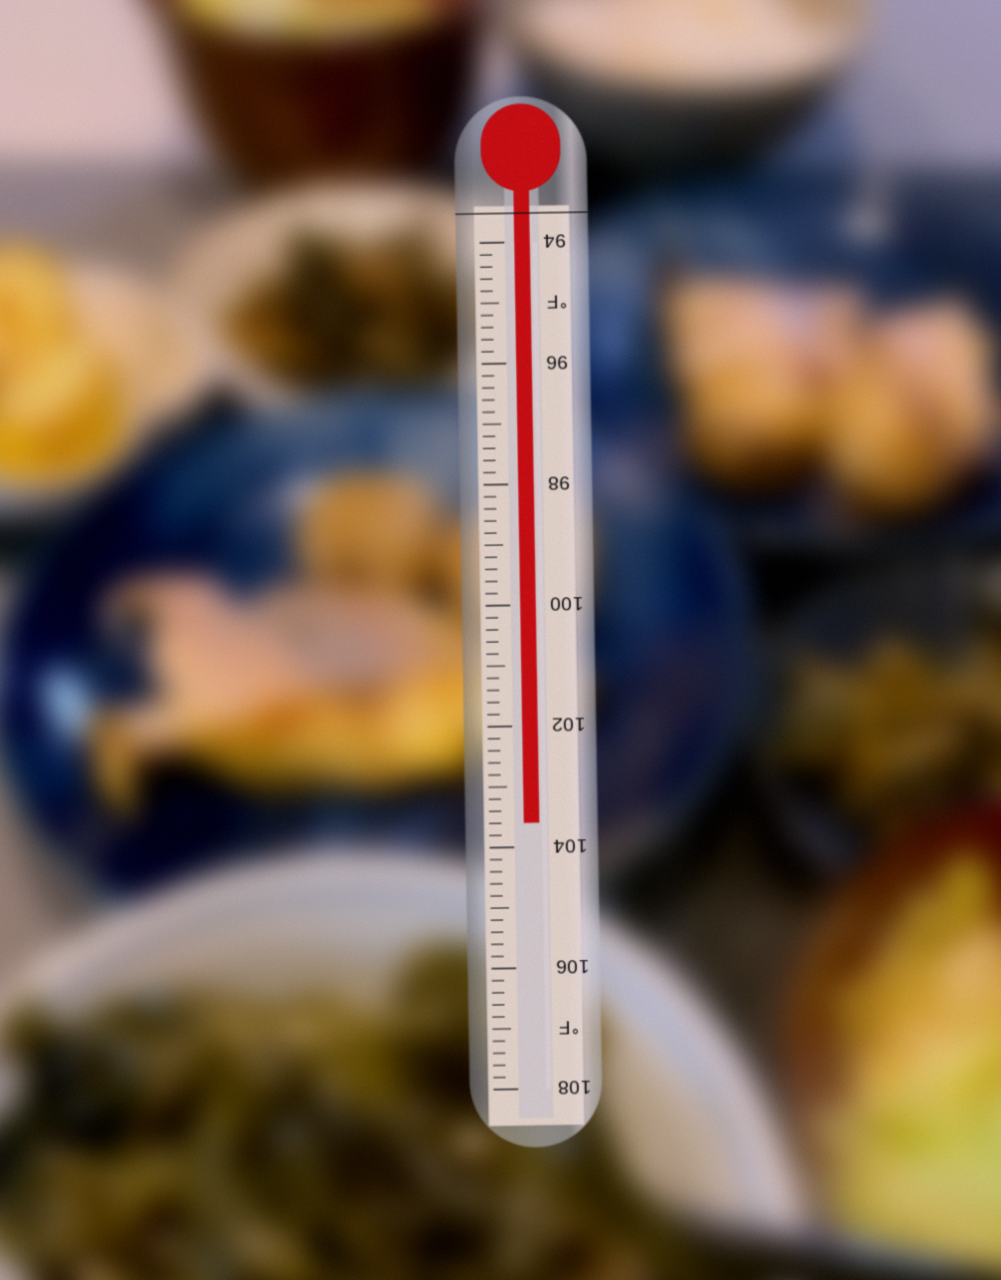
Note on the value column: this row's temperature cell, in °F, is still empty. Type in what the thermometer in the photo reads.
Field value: 103.6 °F
